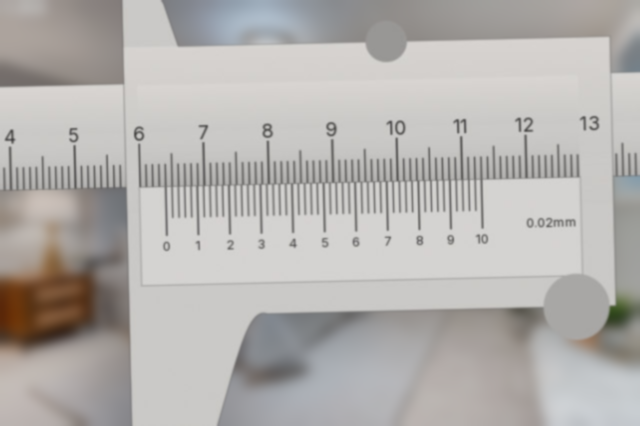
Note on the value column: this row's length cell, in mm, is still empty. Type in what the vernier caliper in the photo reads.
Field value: 64.0 mm
